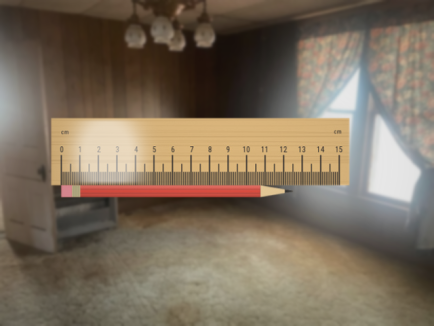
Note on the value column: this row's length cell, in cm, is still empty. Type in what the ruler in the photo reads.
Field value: 12.5 cm
